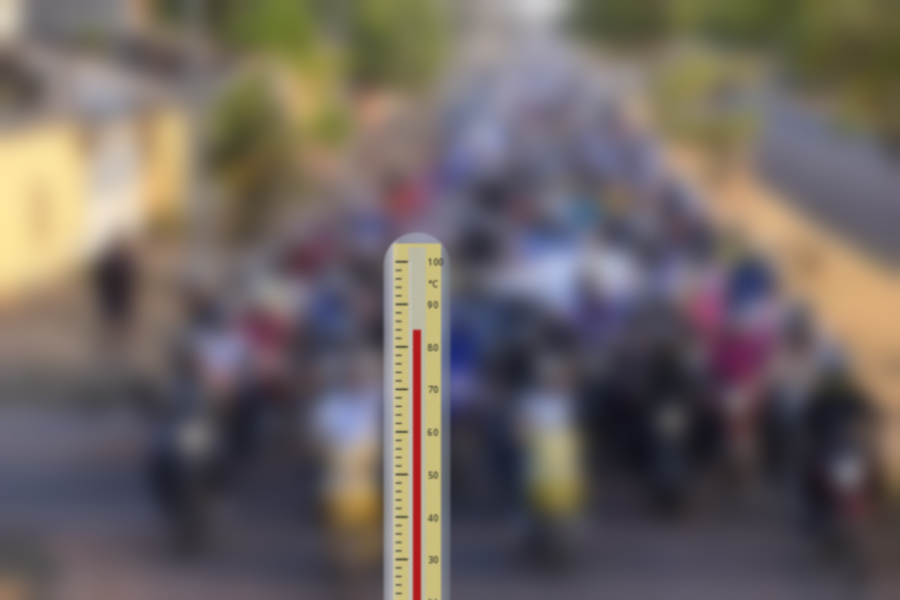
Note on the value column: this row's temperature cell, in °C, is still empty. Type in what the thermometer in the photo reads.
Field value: 84 °C
